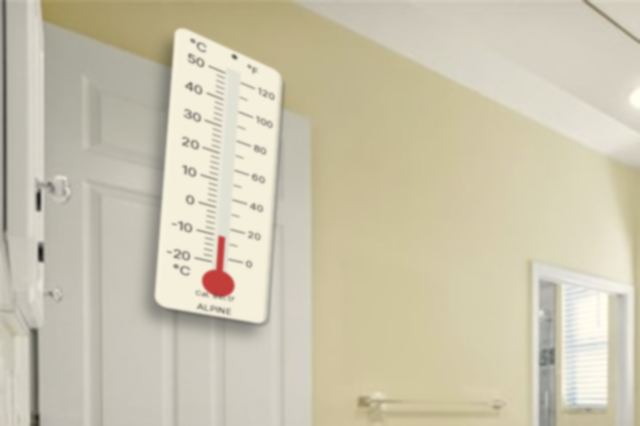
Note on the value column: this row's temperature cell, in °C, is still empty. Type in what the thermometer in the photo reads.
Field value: -10 °C
